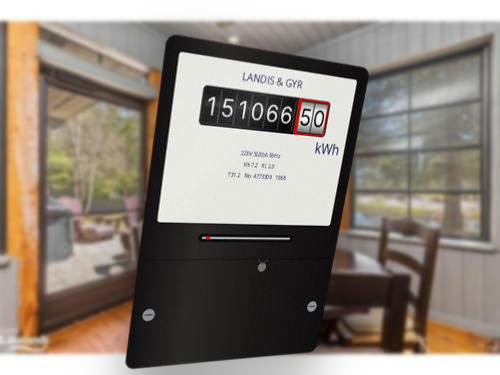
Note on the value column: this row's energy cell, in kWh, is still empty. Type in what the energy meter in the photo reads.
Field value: 151066.50 kWh
